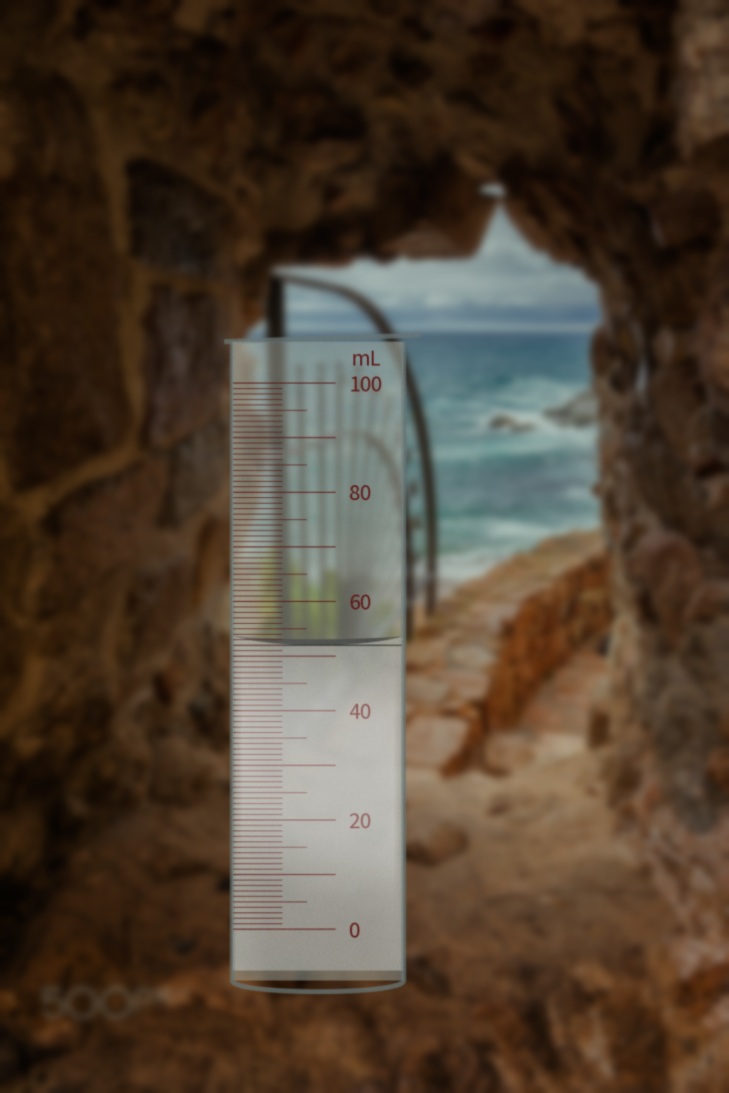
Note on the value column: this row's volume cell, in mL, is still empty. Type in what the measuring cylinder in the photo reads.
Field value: 52 mL
